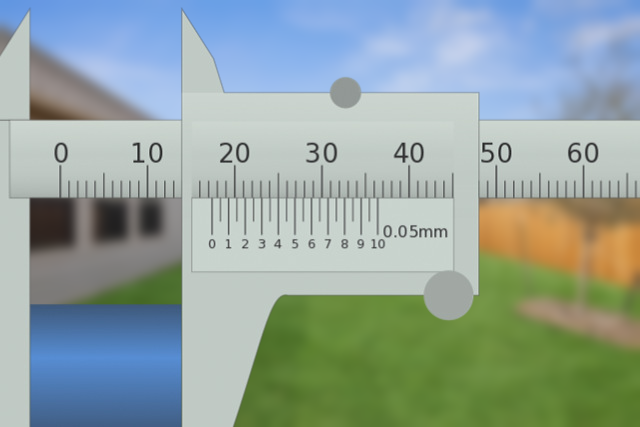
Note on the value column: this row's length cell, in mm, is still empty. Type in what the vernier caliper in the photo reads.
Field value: 17.4 mm
